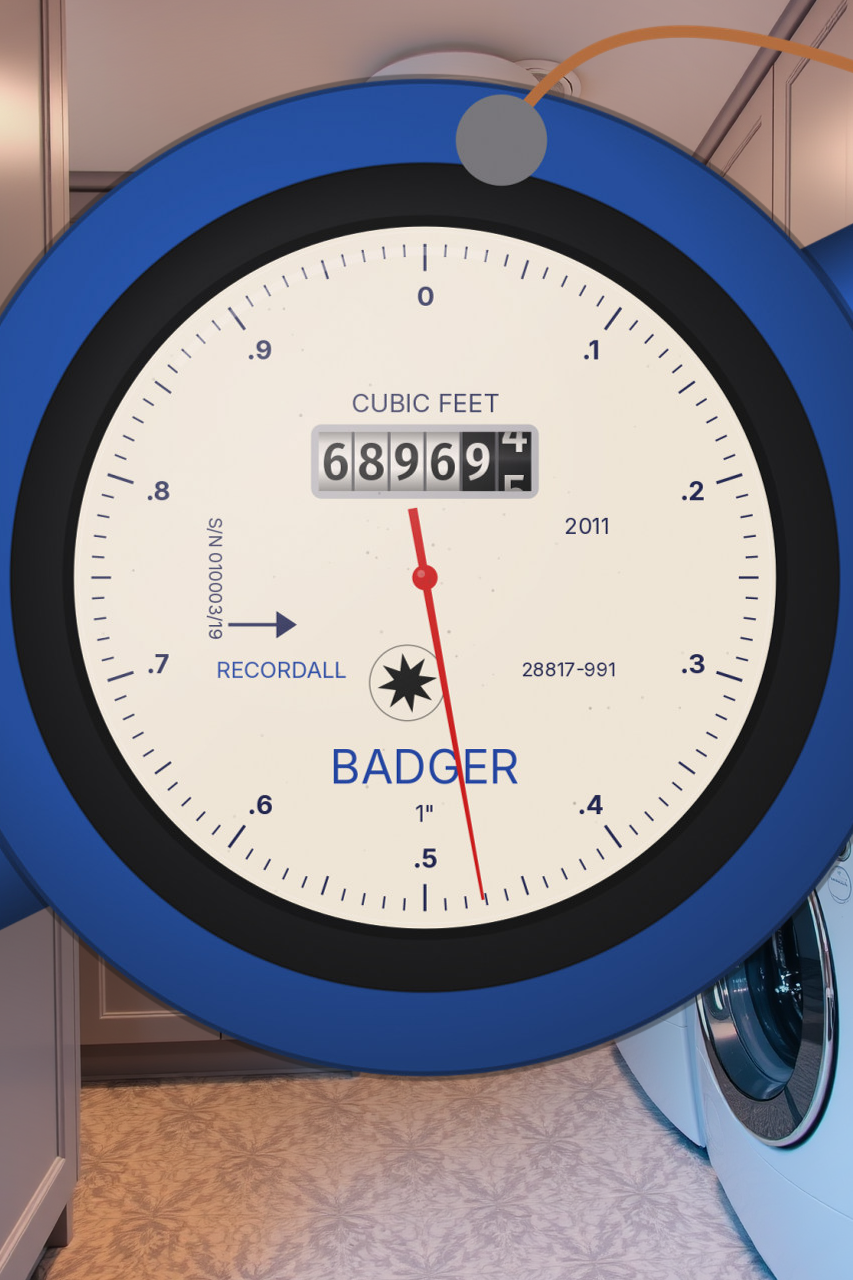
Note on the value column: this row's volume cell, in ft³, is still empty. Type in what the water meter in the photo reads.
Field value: 689694.47 ft³
